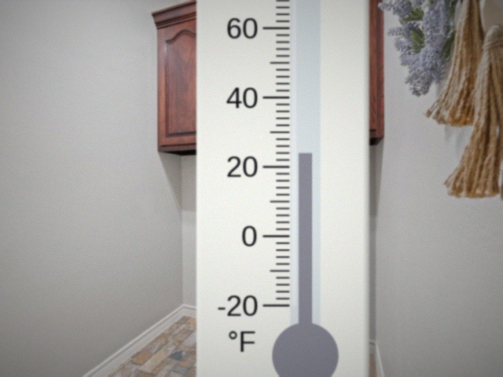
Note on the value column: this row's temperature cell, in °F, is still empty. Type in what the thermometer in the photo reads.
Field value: 24 °F
